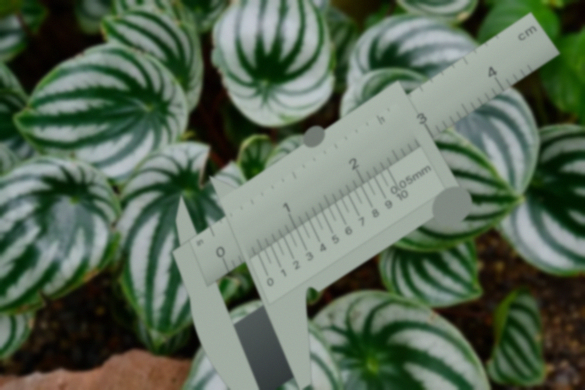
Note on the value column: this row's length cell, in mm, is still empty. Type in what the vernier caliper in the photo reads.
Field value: 4.4 mm
